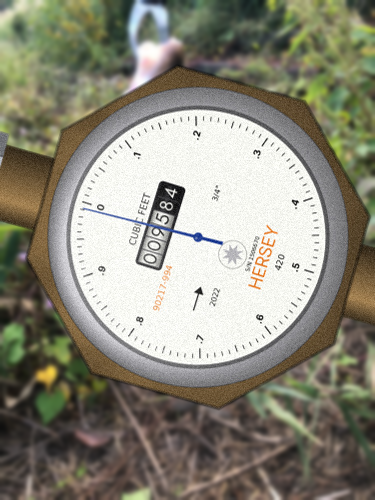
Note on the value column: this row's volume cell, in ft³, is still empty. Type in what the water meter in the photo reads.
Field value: 9583.99 ft³
